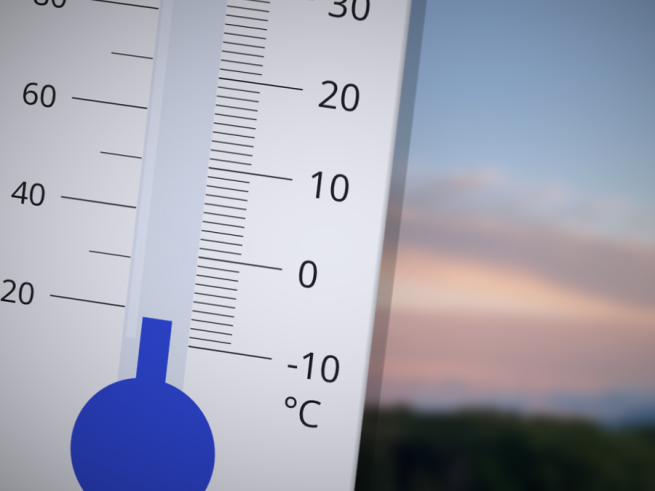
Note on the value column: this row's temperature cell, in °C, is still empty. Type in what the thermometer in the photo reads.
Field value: -7.5 °C
